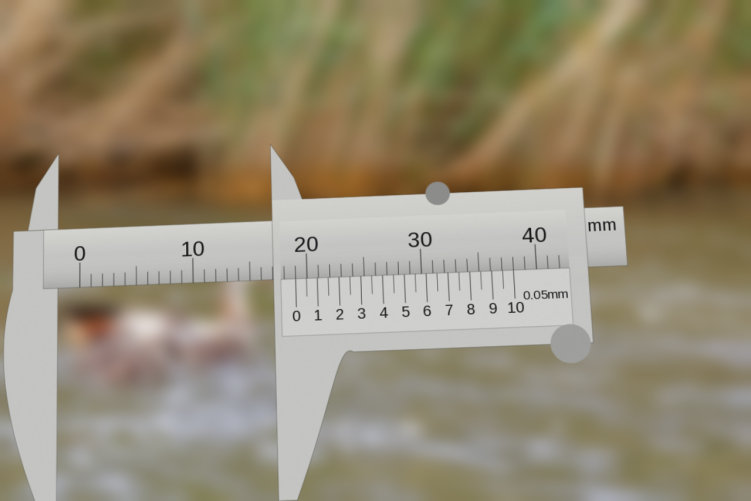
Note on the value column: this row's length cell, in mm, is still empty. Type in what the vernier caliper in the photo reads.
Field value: 19.0 mm
